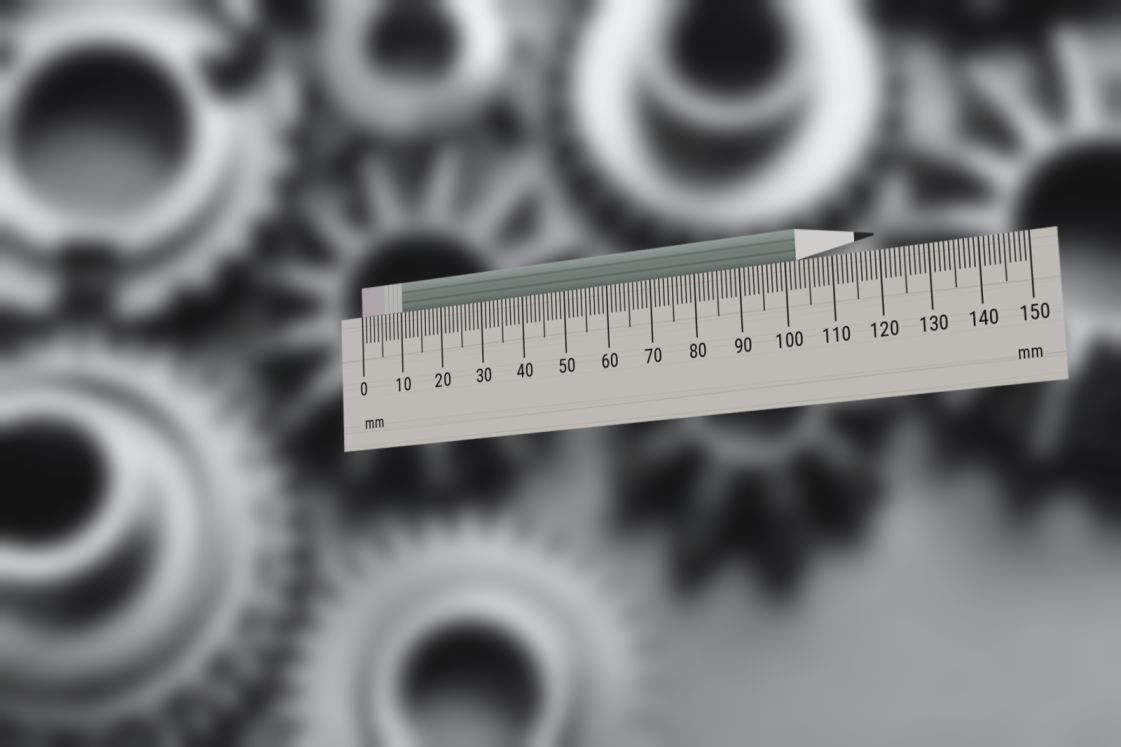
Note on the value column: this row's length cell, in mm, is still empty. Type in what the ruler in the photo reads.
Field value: 119 mm
